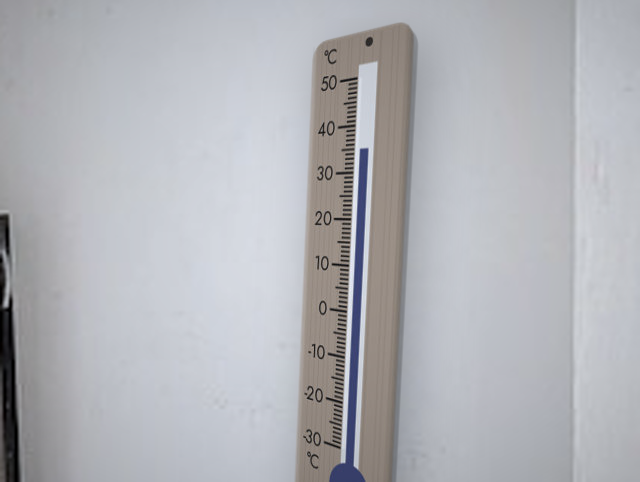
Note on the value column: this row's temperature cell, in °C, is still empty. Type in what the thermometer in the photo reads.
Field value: 35 °C
